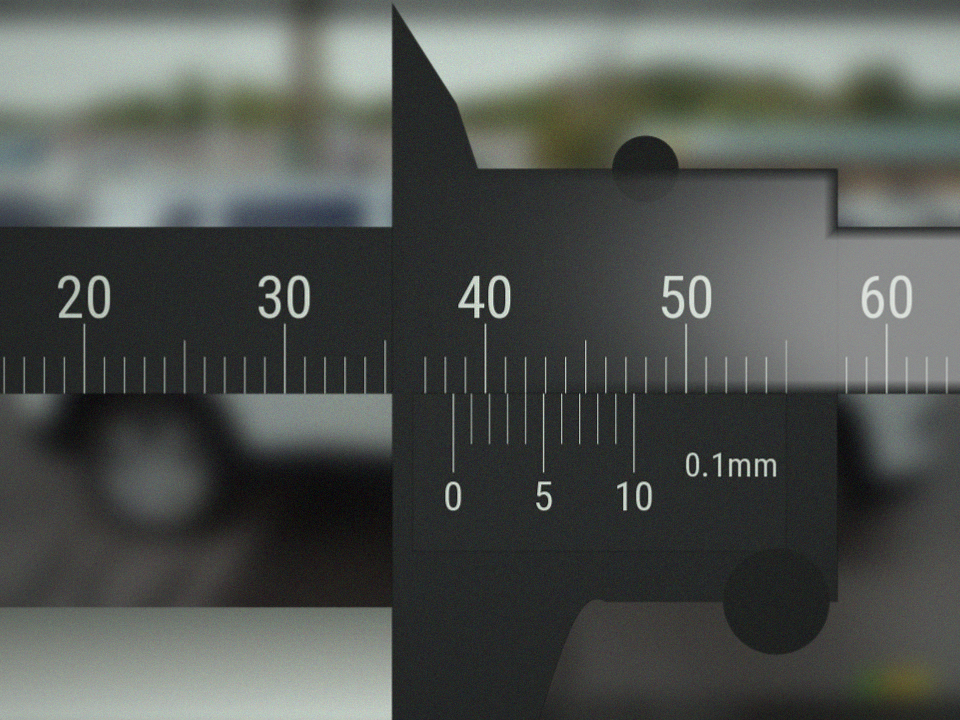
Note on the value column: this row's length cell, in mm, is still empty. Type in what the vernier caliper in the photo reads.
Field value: 38.4 mm
